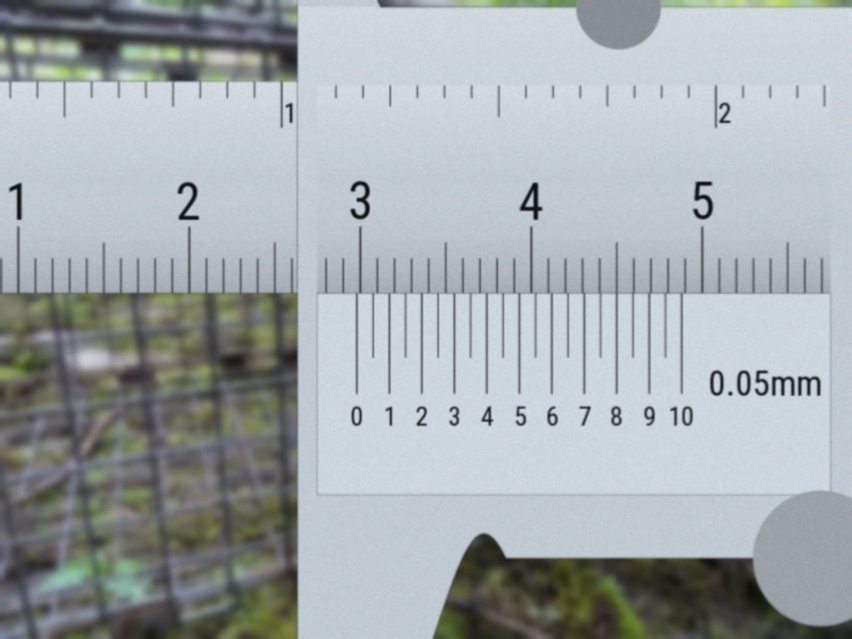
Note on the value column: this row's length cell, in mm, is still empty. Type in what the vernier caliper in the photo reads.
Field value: 29.8 mm
